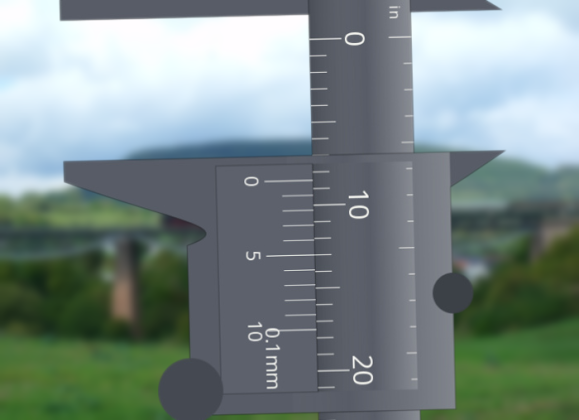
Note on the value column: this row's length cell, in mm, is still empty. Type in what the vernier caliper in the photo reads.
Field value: 8.5 mm
